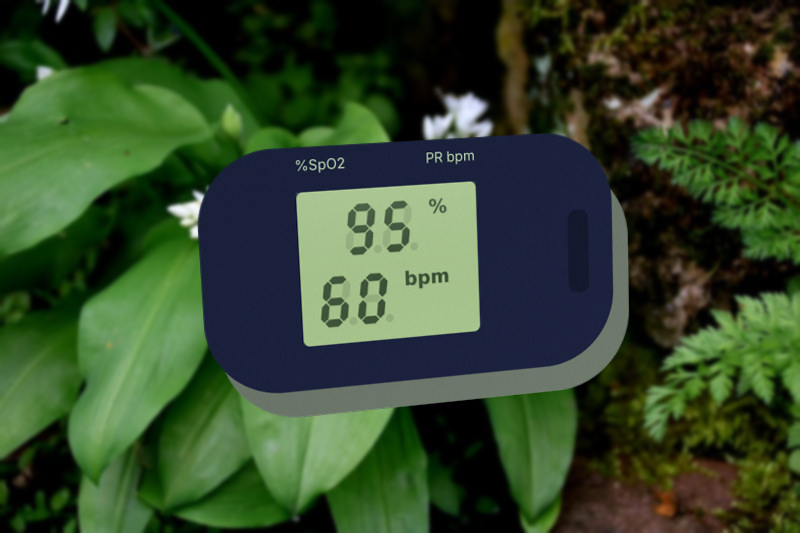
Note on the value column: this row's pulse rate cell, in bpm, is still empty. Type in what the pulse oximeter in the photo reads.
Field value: 60 bpm
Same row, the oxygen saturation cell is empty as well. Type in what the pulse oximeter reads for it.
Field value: 95 %
